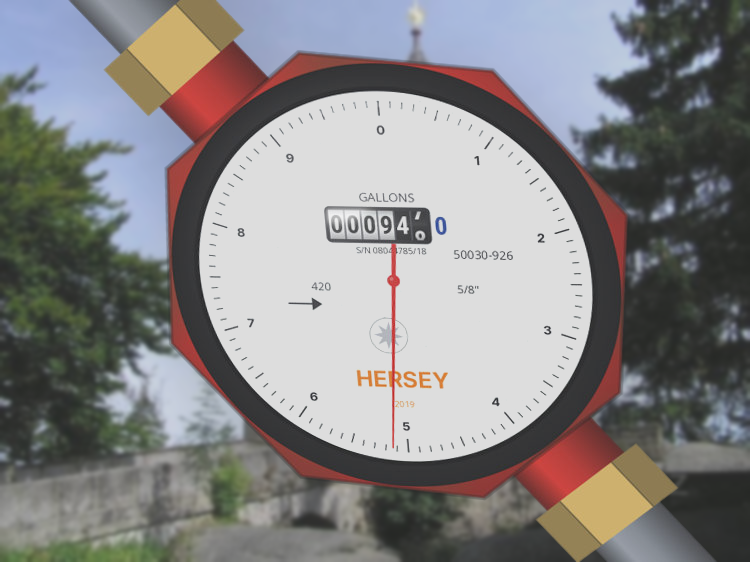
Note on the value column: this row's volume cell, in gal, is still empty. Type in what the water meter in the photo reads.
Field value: 9475.1 gal
